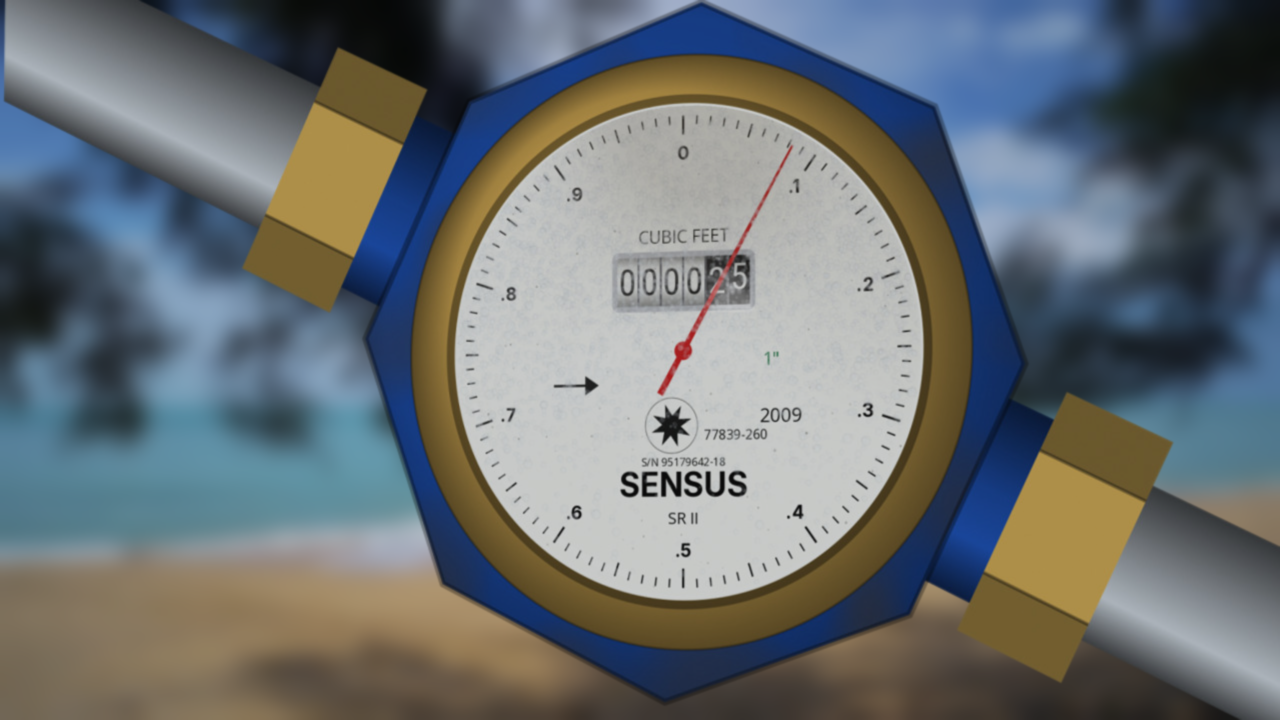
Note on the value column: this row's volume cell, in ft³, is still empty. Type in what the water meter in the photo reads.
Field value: 25.08 ft³
